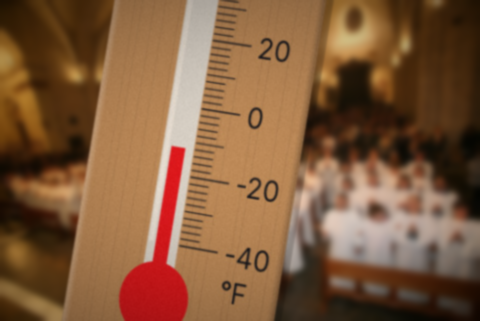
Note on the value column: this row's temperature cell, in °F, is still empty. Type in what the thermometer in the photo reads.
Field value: -12 °F
